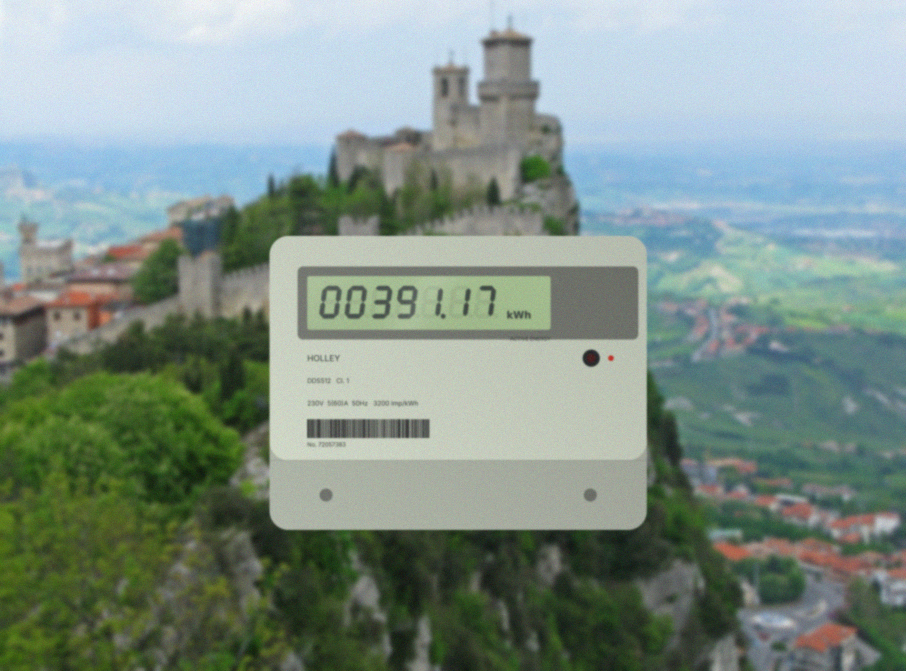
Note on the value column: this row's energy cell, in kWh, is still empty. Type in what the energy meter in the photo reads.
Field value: 391.17 kWh
